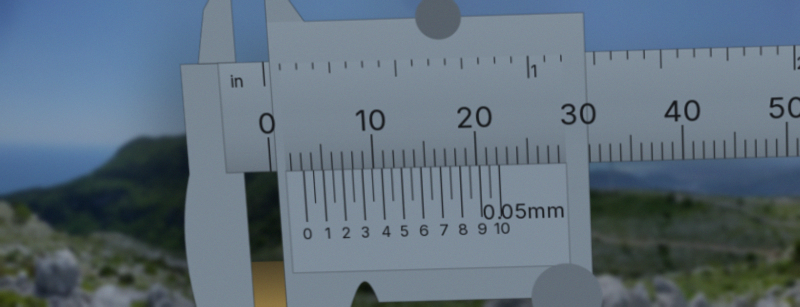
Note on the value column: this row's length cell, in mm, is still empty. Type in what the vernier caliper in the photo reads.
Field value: 3.2 mm
